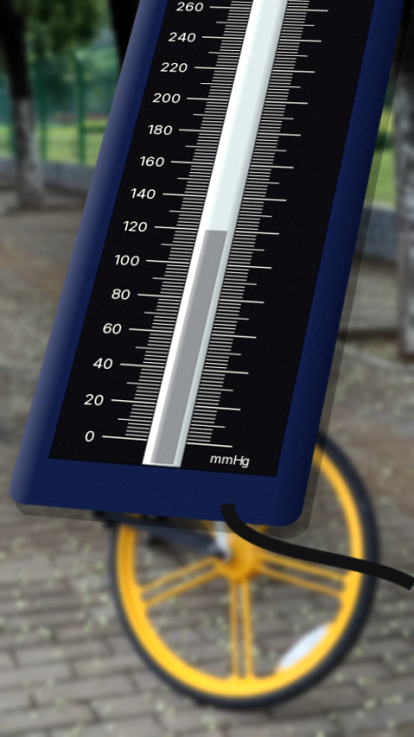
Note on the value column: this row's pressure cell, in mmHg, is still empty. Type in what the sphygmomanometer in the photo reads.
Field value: 120 mmHg
